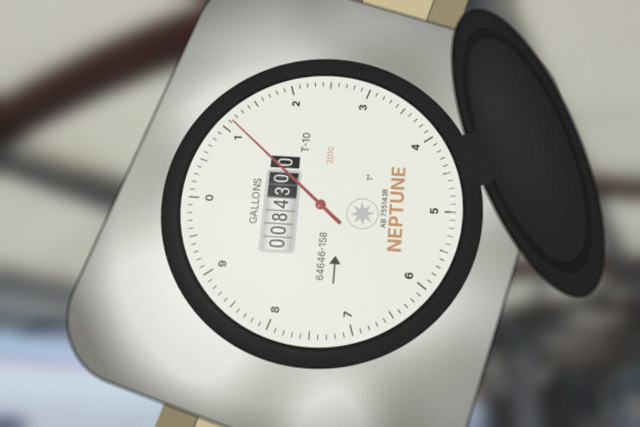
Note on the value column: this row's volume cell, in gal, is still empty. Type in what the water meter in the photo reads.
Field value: 84301.1 gal
